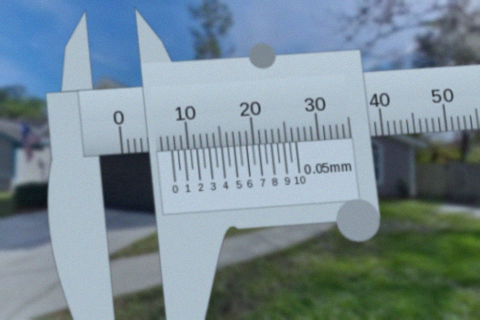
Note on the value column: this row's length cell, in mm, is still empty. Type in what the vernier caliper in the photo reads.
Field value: 7.5 mm
